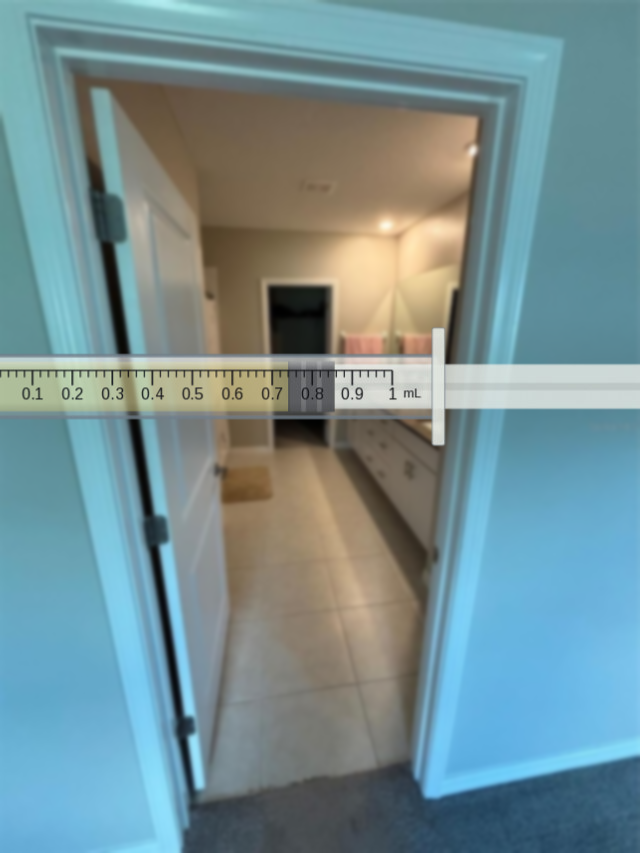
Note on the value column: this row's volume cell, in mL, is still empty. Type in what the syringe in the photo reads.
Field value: 0.74 mL
